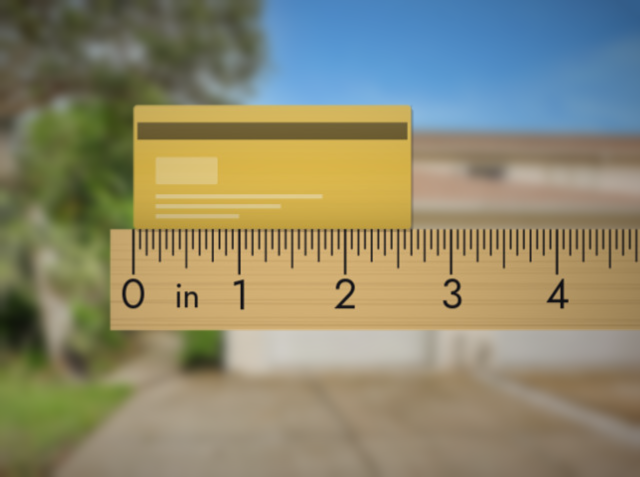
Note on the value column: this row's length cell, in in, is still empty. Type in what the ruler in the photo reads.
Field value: 2.625 in
